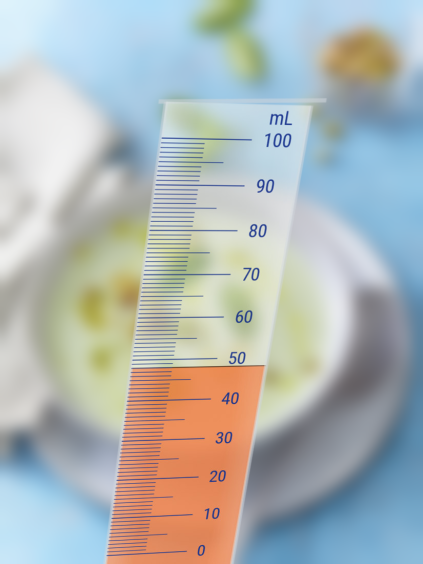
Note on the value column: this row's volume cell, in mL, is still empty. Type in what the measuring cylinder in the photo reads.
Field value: 48 mL
